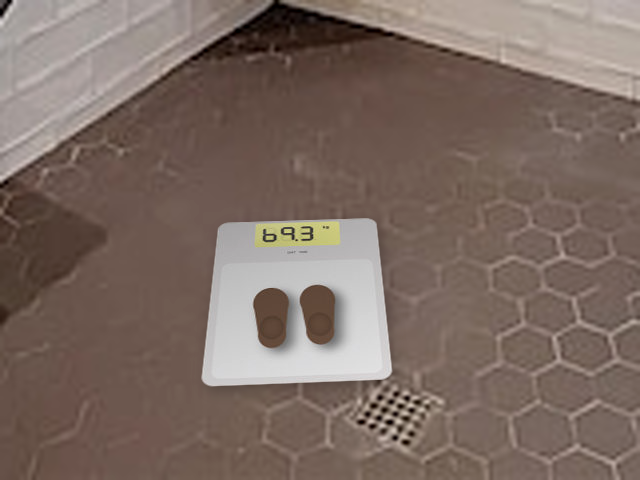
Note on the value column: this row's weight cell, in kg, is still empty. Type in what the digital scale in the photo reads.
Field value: 69.3 kg
